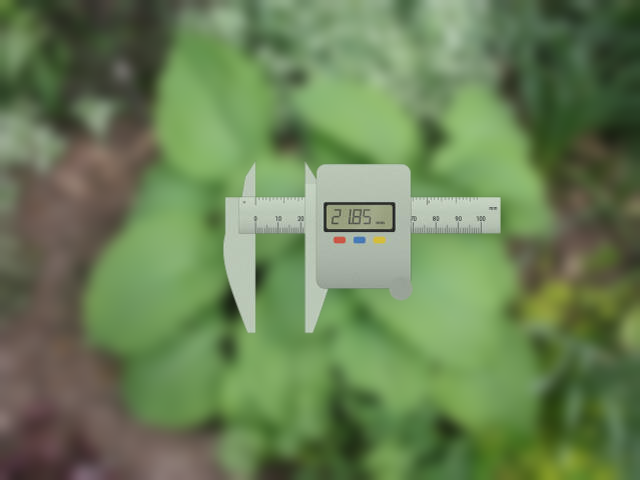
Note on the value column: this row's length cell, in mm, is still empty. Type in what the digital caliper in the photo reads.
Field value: 21.85 mm
